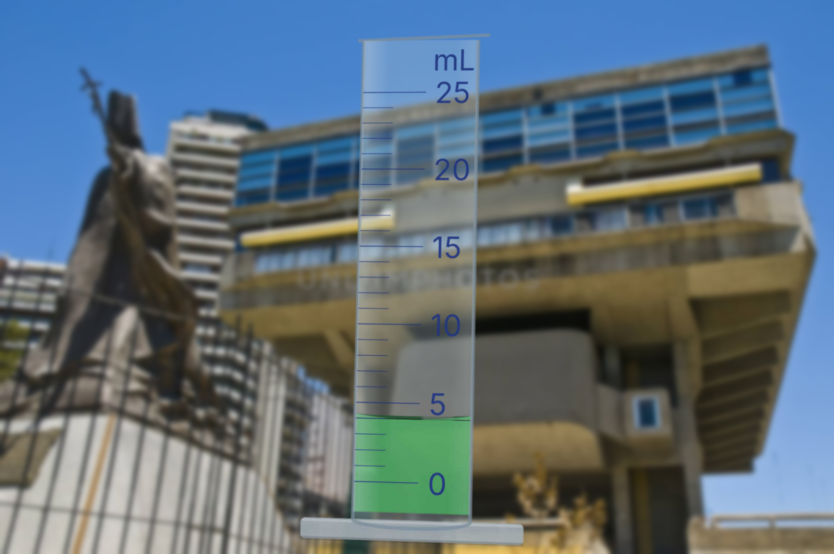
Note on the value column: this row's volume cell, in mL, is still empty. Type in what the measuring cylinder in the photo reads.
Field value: 4 mL
